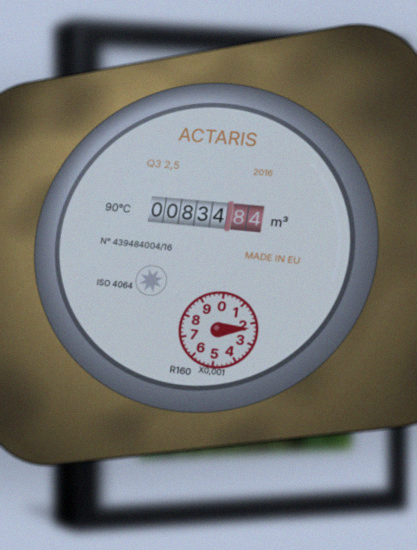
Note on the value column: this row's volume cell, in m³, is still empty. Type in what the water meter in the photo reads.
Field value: 834.842 m³
